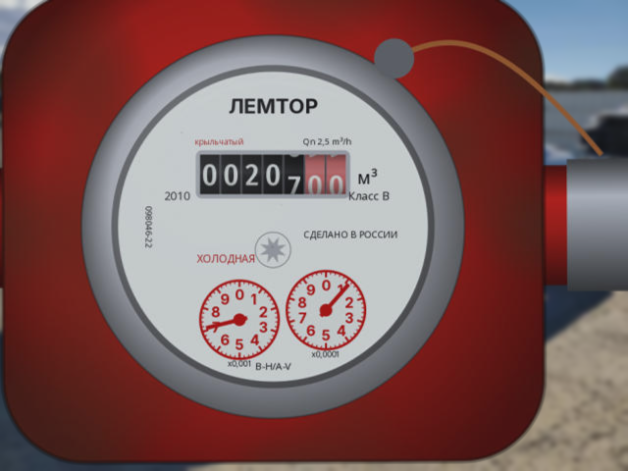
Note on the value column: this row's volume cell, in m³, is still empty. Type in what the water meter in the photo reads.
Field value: 206.9971 m³
